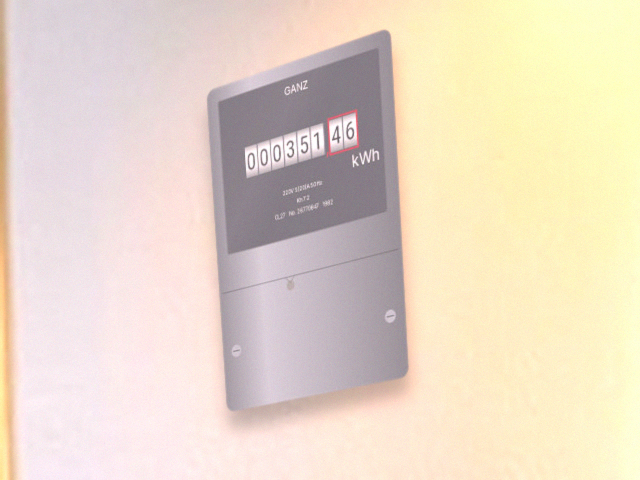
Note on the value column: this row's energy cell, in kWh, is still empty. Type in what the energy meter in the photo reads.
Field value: 351.46 kWh
